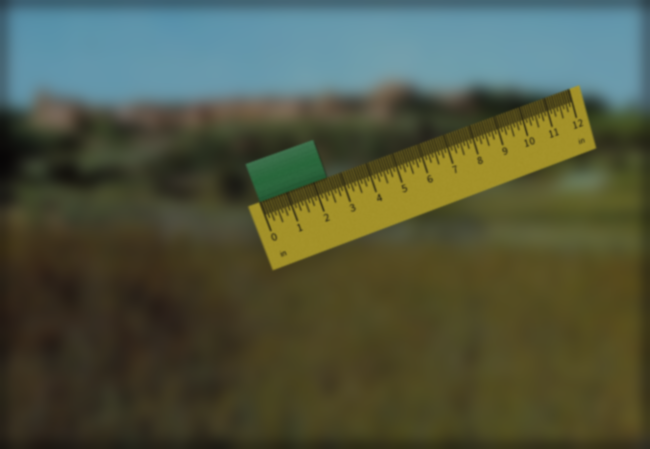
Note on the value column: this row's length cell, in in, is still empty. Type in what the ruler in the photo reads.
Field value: 2.5 in
